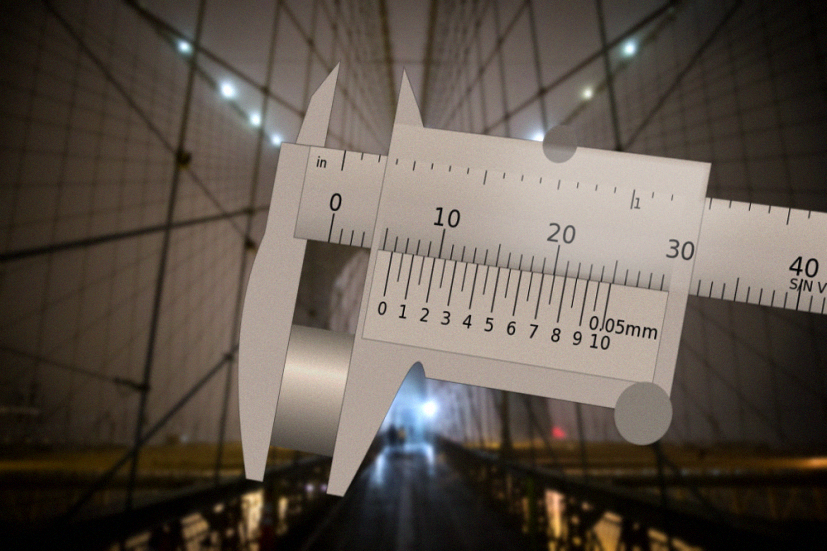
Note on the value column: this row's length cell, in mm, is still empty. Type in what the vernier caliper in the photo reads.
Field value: 5.8 mm
